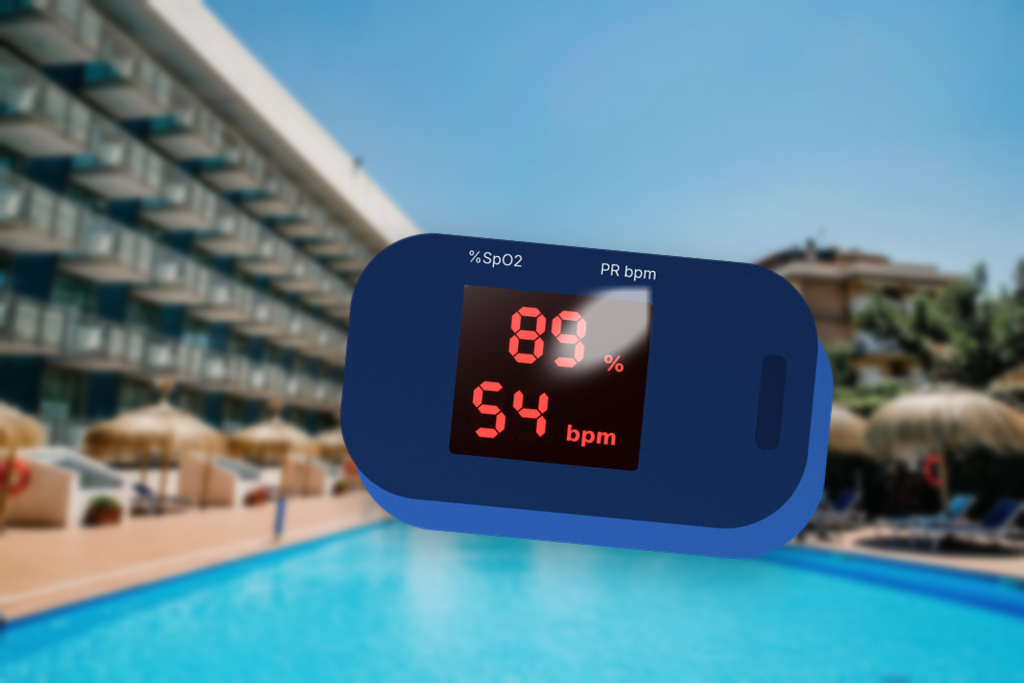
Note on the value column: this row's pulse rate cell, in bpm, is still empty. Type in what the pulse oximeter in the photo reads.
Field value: 54 bpm
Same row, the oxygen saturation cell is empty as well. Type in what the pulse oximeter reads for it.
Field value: 89 %
